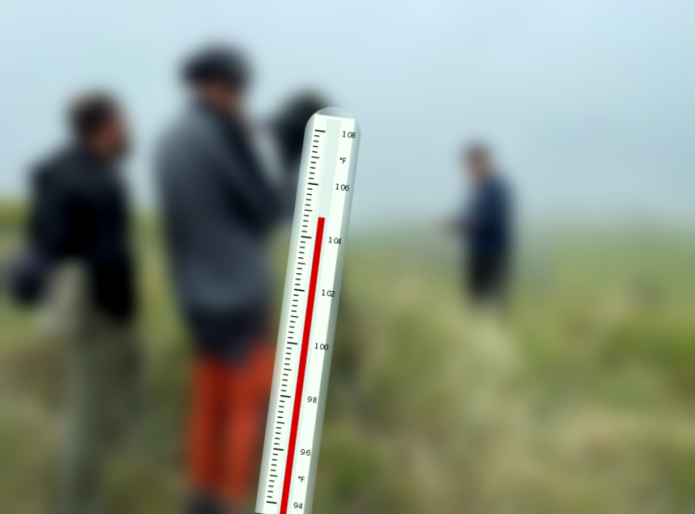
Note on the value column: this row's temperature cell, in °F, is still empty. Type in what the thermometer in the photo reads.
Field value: 104.8 °F
